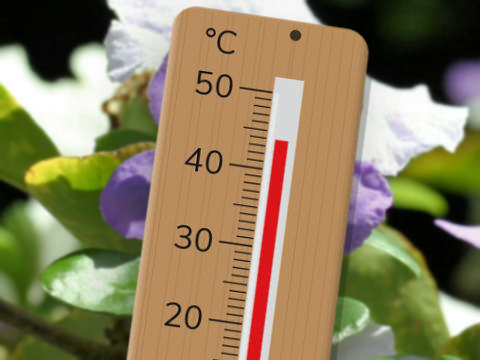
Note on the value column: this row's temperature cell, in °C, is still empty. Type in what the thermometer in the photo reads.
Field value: 44 °C
